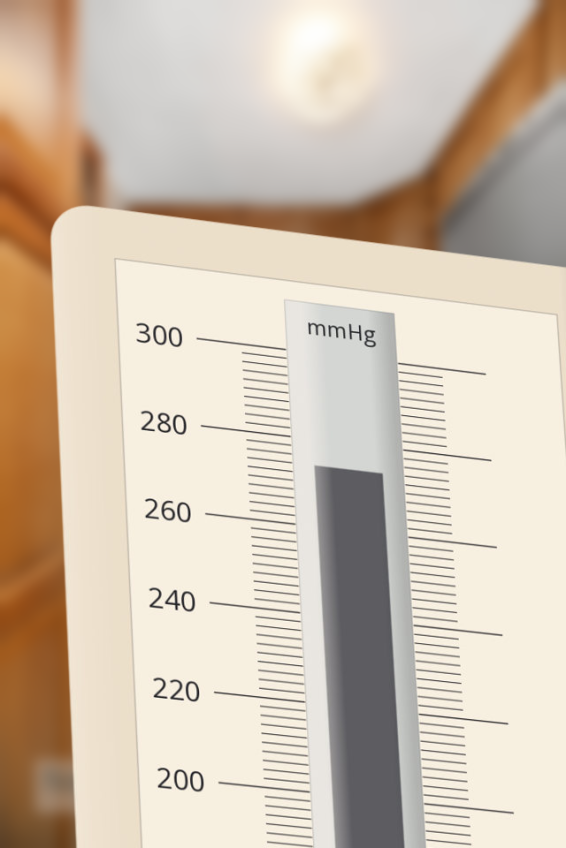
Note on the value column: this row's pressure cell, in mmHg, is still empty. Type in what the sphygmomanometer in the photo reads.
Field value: 274 mmHg
